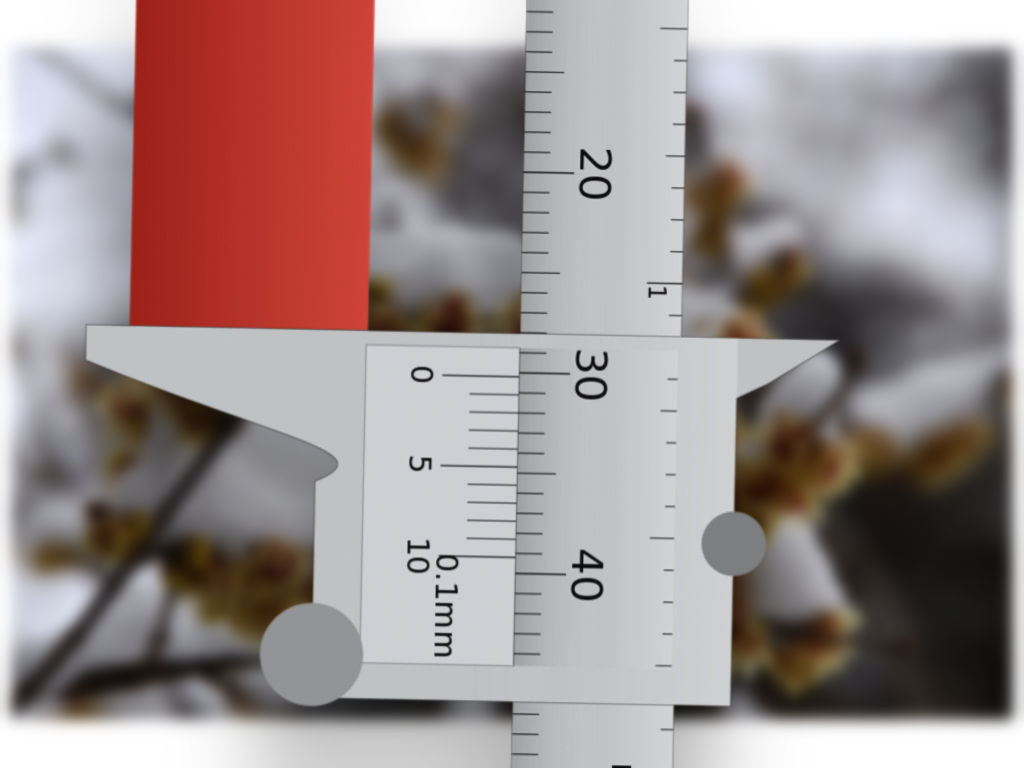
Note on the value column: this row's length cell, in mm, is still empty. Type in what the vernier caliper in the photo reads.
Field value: 30.2 mm
